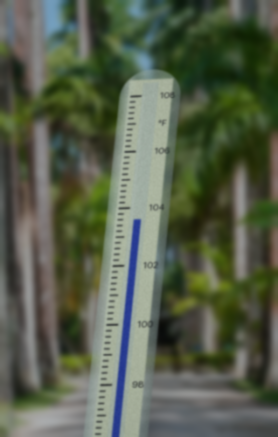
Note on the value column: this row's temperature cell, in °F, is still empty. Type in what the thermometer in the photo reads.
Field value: 103.6 °F
